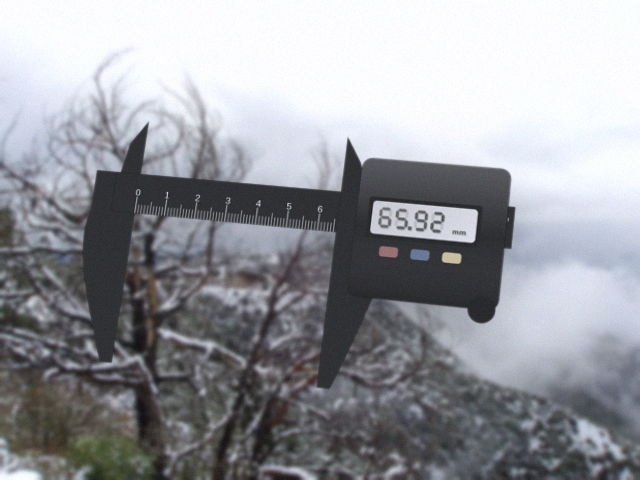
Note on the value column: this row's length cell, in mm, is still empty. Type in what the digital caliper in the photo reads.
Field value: 65.92 mm
